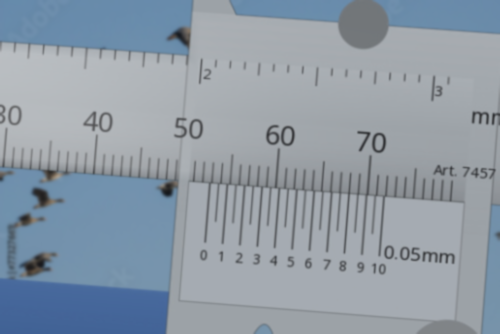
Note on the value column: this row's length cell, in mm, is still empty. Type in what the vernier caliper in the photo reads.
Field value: 52.8 mm
